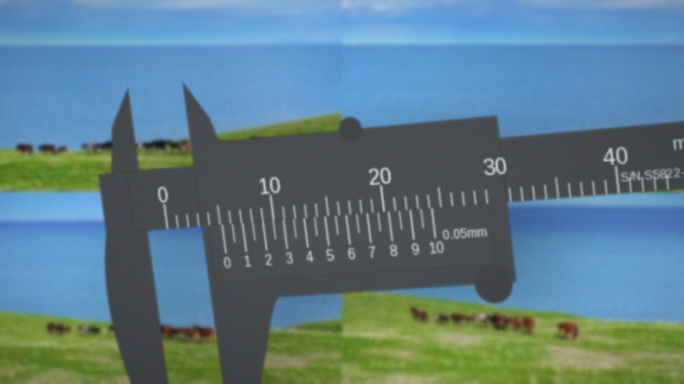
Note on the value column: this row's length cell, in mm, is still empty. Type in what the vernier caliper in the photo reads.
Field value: 5.2 mm
